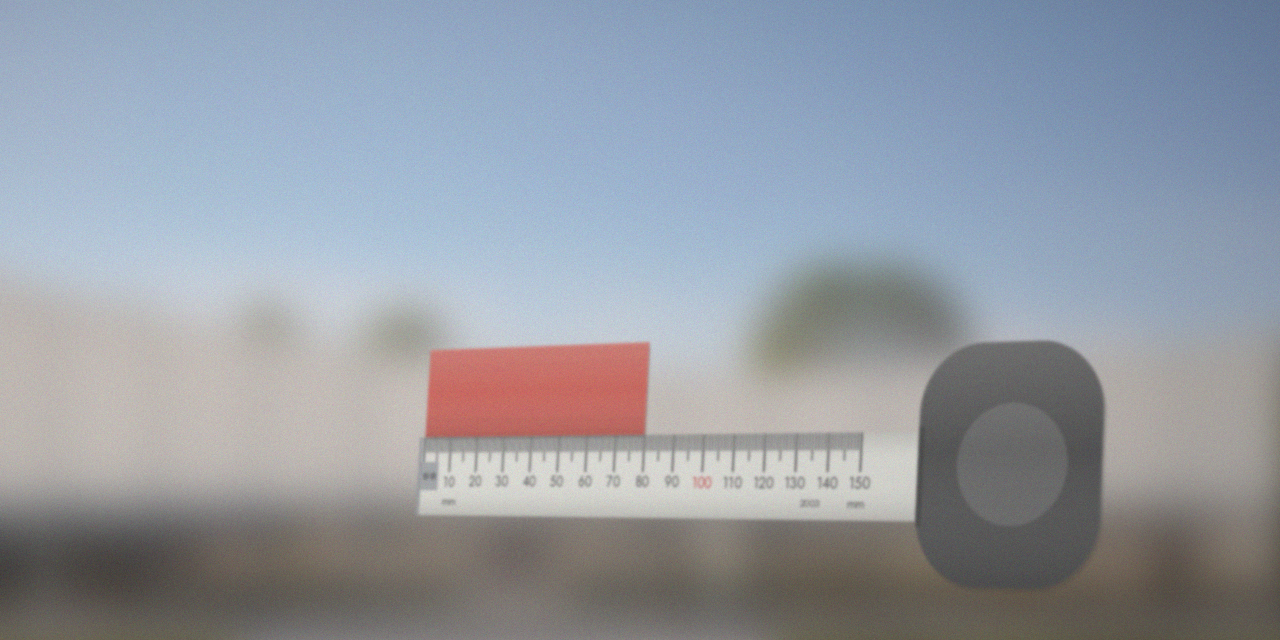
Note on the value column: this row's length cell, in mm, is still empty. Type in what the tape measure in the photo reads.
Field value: 80 mm
